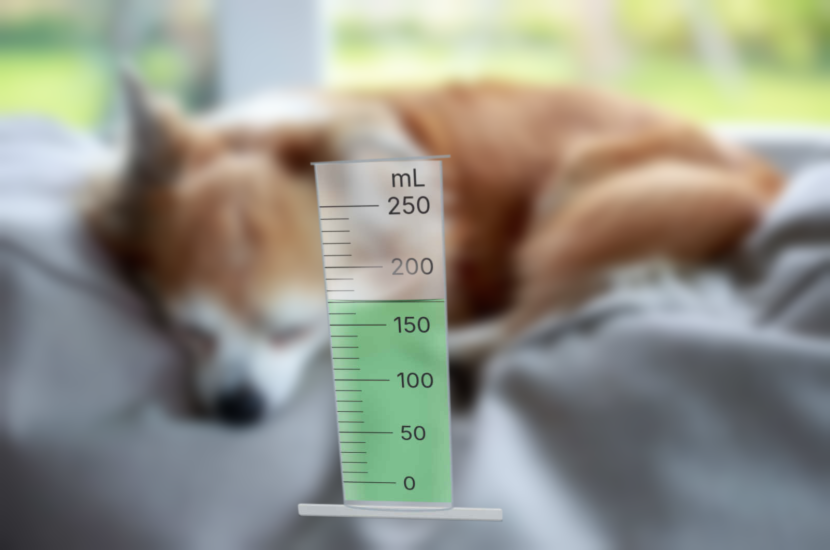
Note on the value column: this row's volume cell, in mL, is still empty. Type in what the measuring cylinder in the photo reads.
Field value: 170 mL
